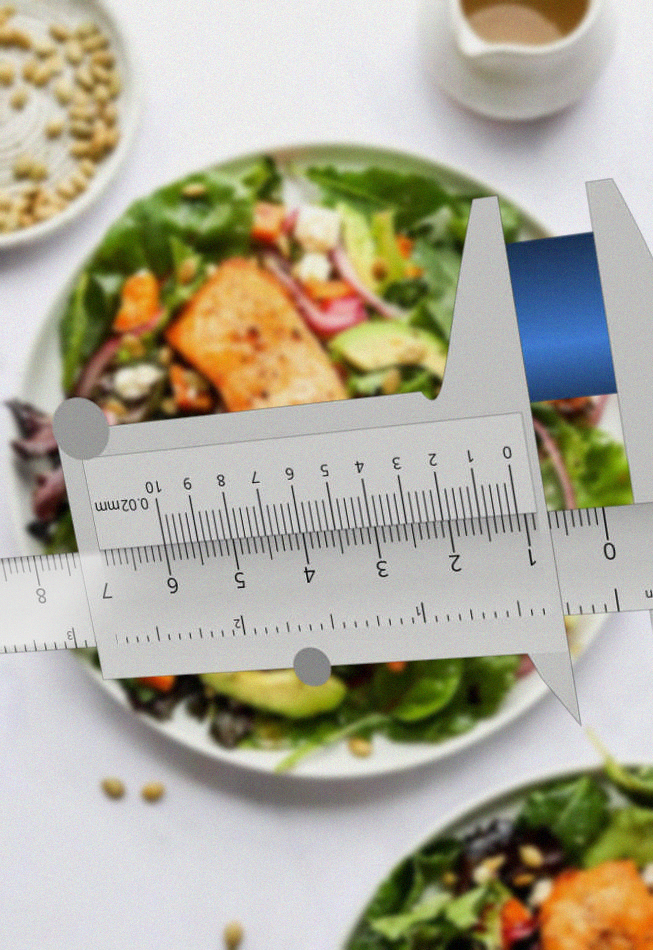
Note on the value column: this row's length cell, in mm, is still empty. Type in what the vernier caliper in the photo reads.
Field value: 11.0 mm
